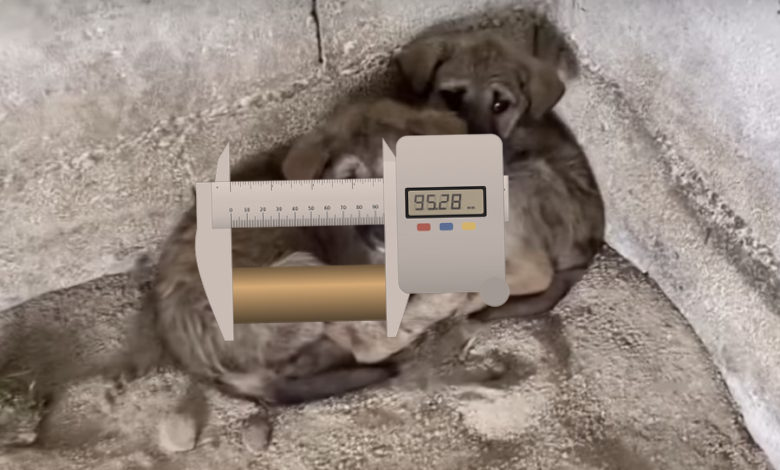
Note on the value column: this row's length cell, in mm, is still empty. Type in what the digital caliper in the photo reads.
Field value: 95.28 mm
